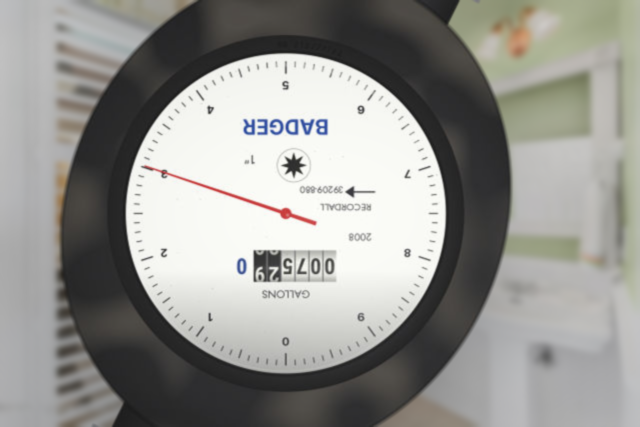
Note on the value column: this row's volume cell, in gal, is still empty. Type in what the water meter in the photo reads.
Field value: 75293.0 gal
